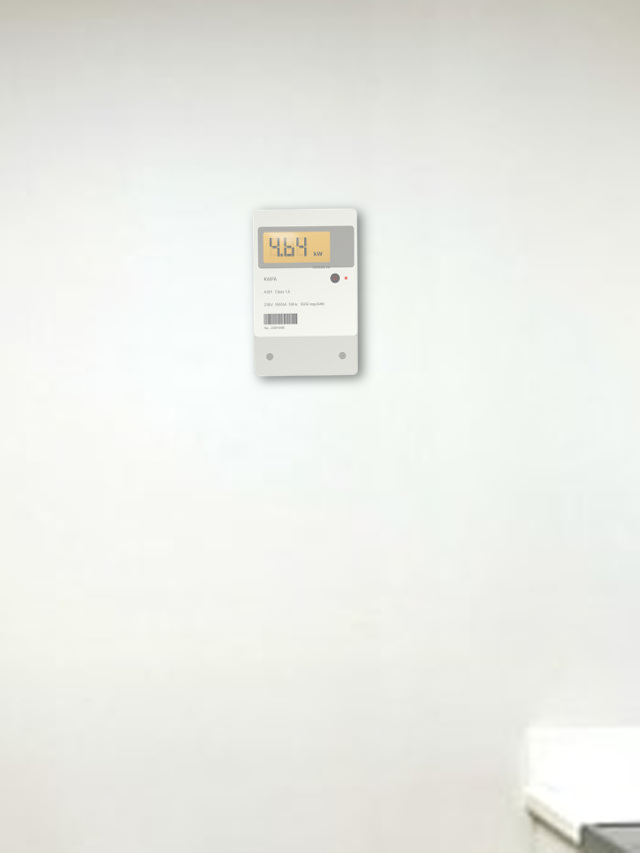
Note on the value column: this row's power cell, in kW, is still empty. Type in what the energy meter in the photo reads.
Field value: 4.64 kW
